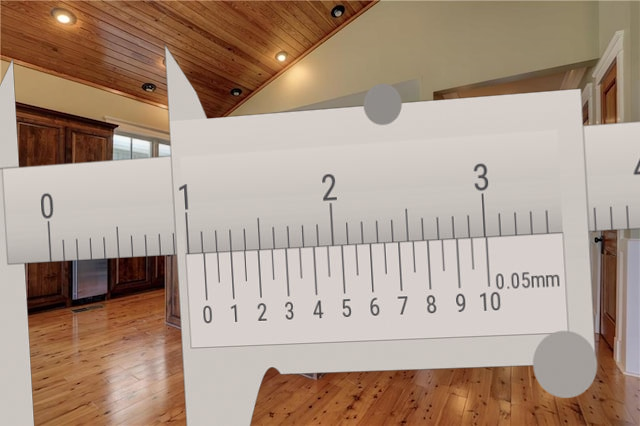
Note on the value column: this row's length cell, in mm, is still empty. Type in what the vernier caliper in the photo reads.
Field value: 11.1 mm
